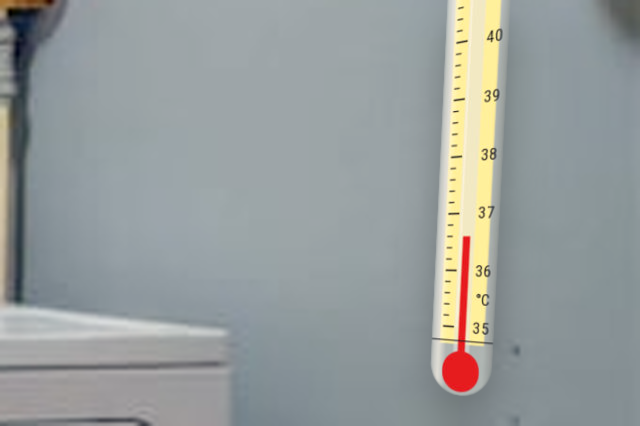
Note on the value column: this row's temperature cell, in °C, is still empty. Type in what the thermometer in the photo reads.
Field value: 36.6 °C
